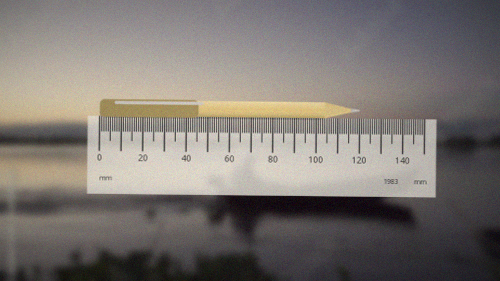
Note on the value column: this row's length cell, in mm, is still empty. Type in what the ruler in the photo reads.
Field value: 120 mm
